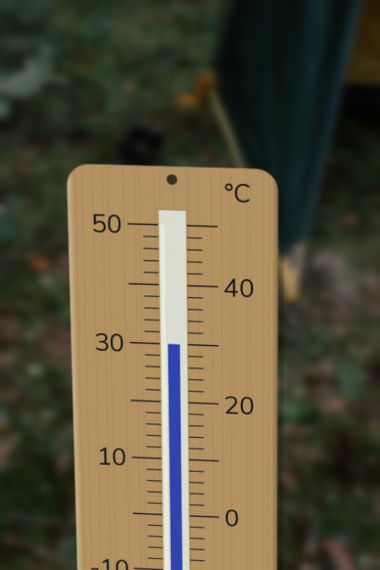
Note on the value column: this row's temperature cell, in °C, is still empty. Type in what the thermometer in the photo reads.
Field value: 30 °C
